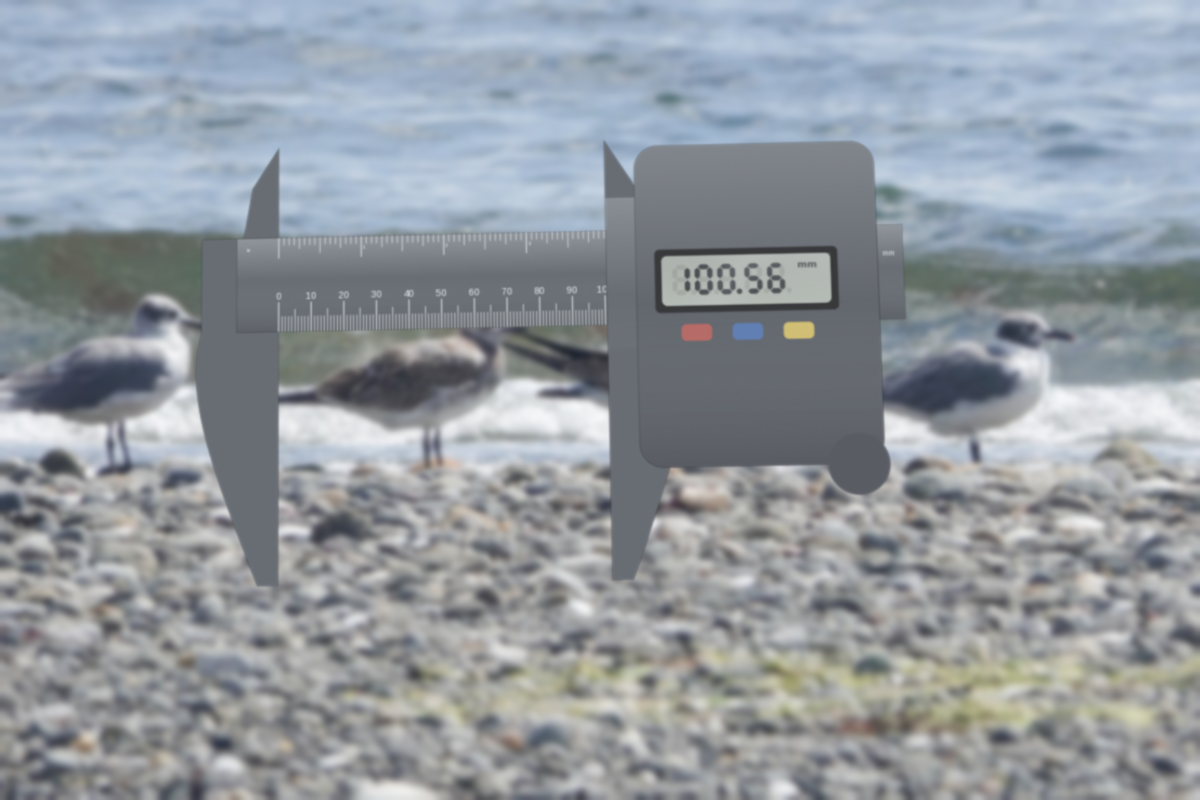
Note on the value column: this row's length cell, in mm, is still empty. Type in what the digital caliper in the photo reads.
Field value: 100.56 mm
